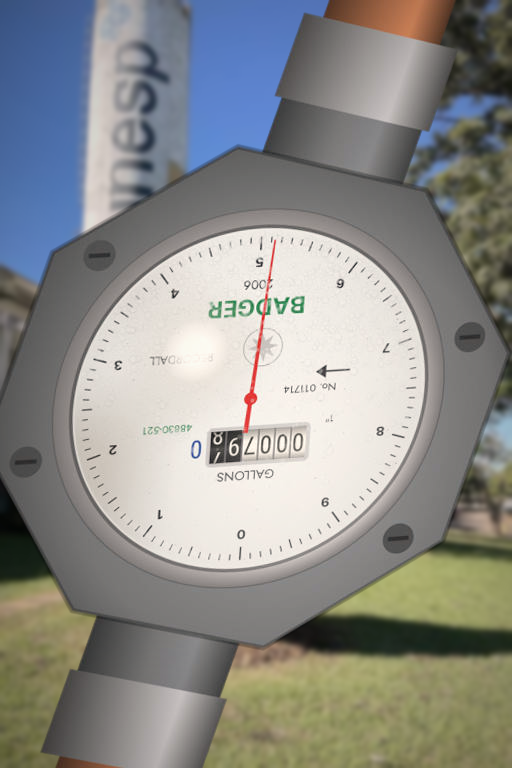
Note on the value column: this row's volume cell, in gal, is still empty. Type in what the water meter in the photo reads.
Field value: 7975.1 gal
